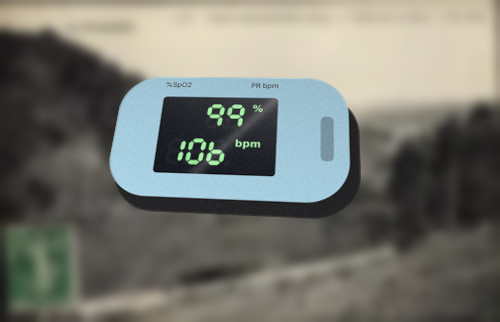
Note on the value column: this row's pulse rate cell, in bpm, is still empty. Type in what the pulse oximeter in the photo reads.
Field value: 106 bpm
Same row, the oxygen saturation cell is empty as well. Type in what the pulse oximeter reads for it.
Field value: 99 %
